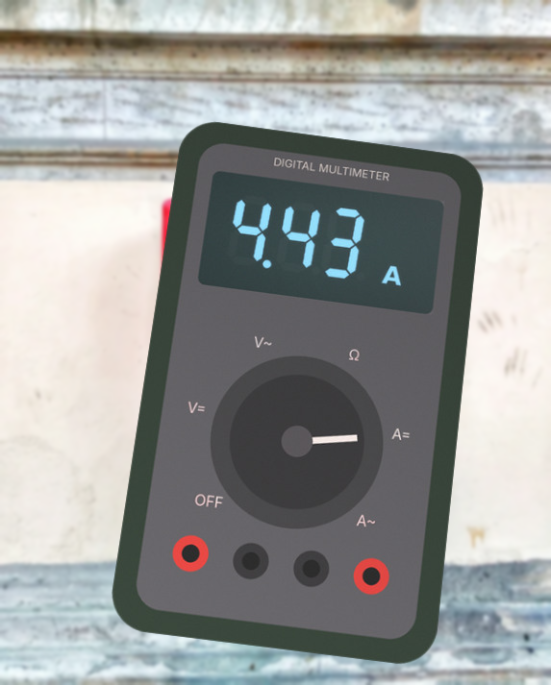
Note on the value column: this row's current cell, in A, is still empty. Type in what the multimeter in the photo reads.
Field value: 4.43 A
